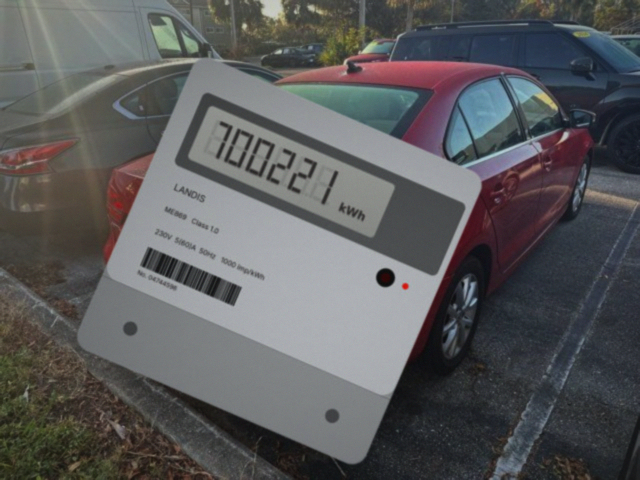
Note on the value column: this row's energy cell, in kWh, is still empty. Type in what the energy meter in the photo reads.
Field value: 700221 kWh
